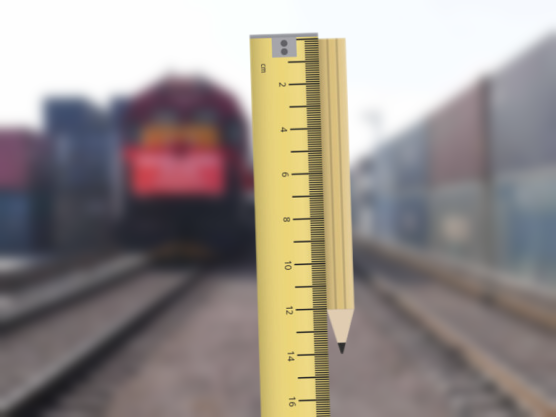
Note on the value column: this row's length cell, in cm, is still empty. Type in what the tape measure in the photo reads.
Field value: 14 cm
